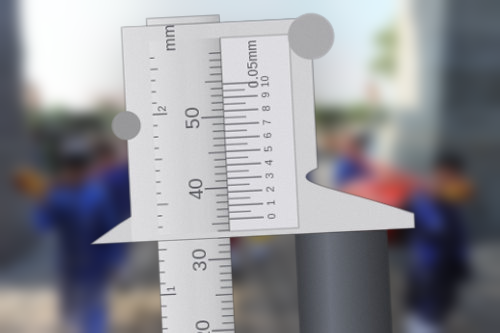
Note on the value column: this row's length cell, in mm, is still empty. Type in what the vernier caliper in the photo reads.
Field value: 35.6 mm
